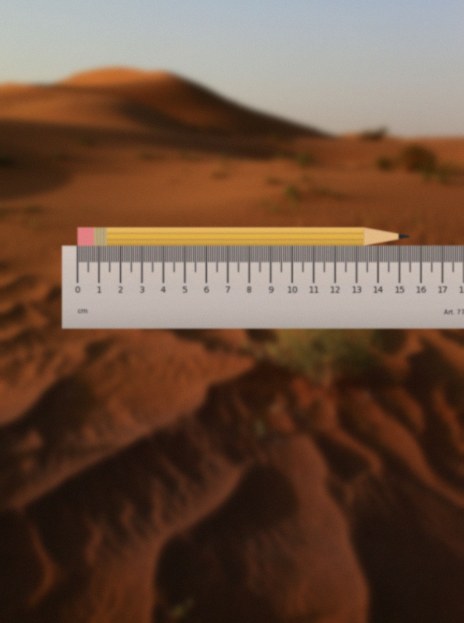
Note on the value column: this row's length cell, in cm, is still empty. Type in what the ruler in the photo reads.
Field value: 15.5 cm
